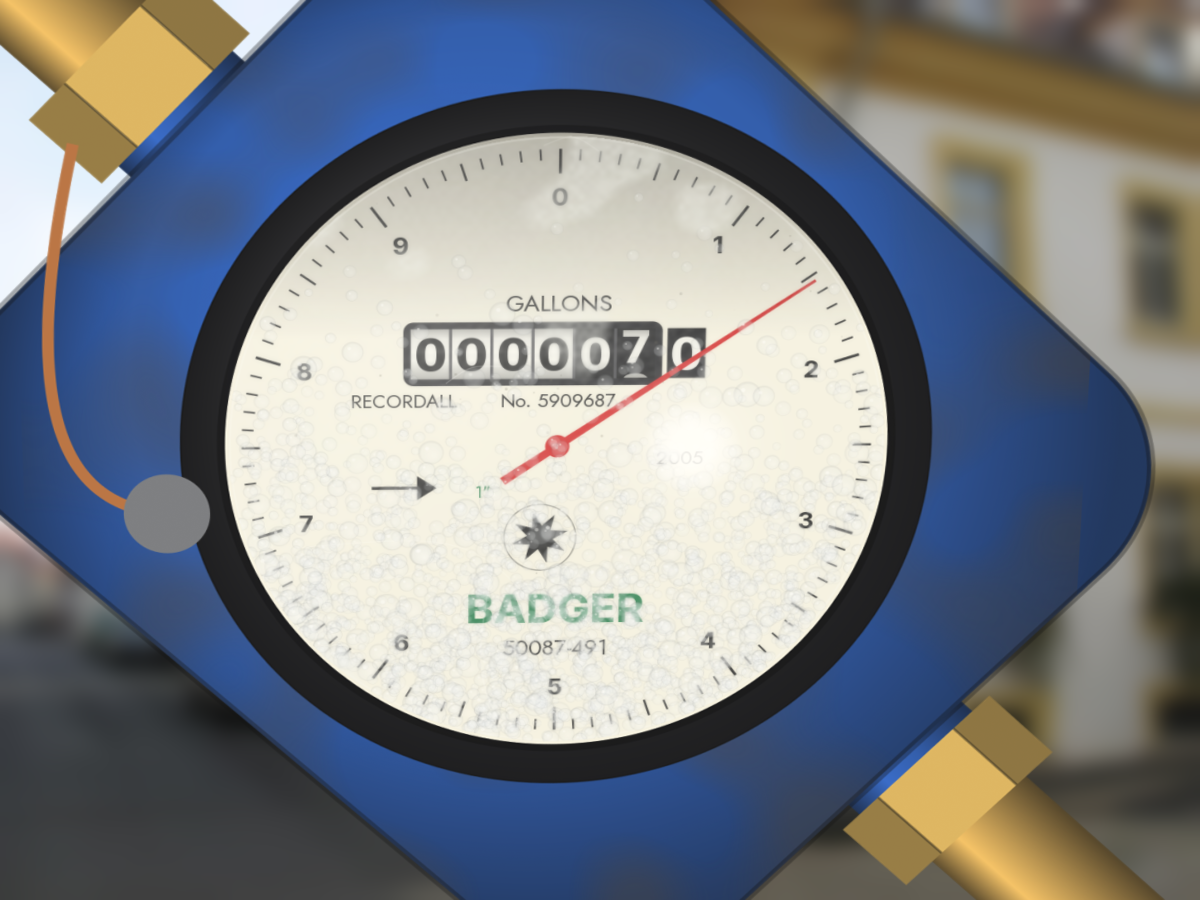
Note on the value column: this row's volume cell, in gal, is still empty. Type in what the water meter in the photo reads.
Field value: 71.5 gal
